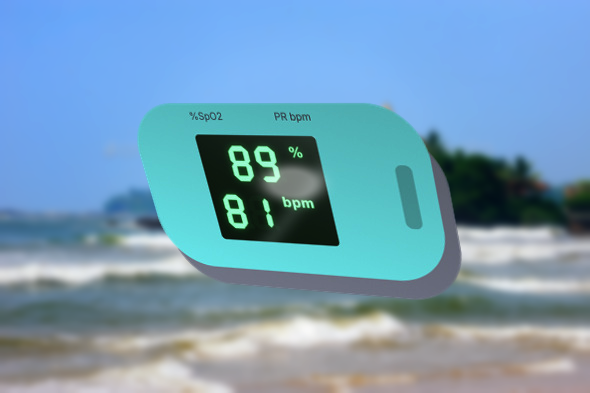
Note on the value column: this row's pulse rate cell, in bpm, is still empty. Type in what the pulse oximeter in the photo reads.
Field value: 81 bpm
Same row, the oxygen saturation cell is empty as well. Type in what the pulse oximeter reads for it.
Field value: 89 %
